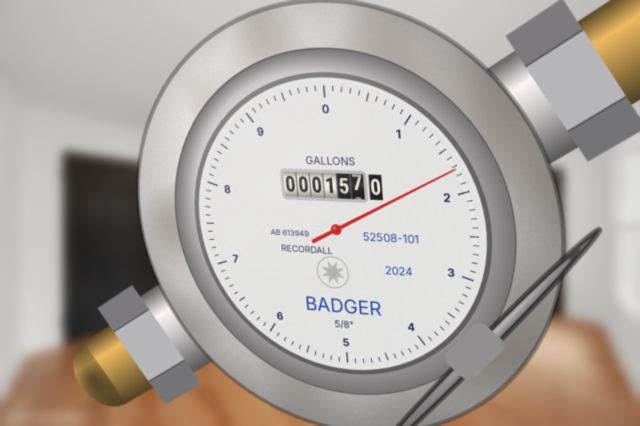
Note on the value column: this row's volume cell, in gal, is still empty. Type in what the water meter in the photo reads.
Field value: 1571.7 gal
